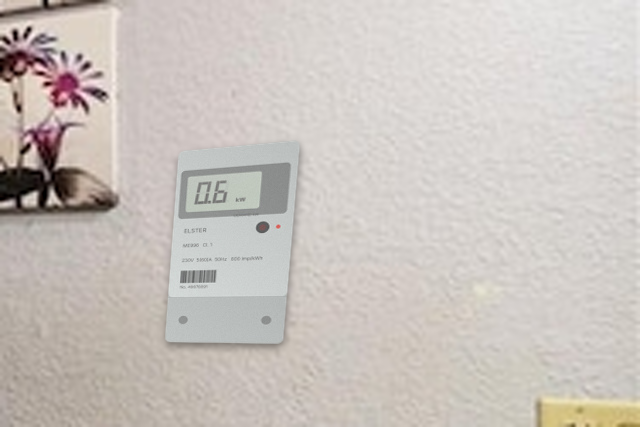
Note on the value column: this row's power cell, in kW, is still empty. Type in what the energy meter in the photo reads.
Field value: 0.6 kW
